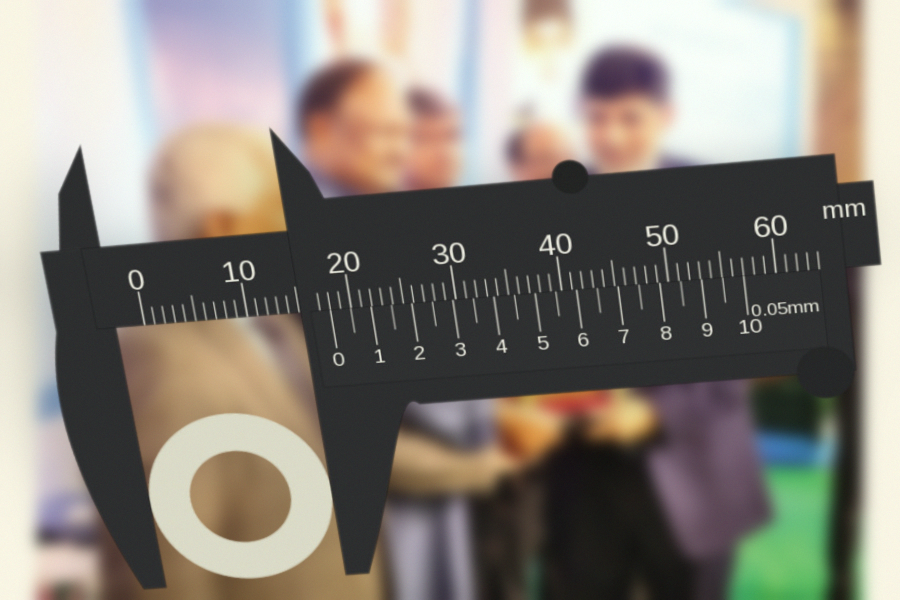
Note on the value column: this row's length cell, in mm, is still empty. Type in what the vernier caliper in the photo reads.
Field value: 18.0 mm
